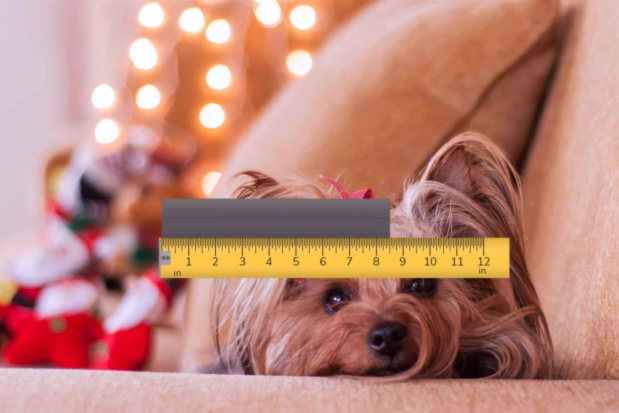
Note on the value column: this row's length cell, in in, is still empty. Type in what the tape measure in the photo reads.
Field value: 8.5 in
